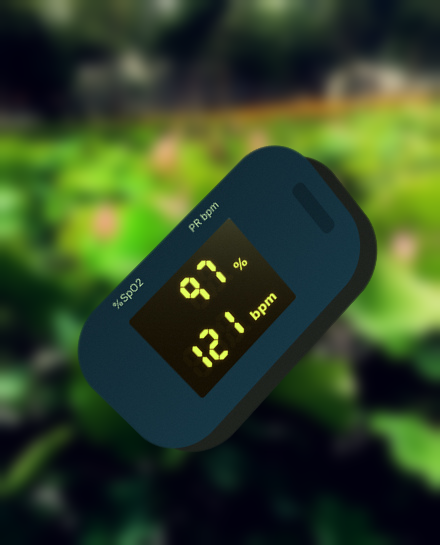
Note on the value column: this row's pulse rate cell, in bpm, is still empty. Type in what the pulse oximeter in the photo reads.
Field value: 121 bpm
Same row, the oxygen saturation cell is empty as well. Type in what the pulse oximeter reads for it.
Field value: 97 %
